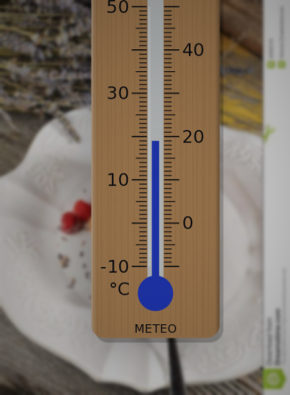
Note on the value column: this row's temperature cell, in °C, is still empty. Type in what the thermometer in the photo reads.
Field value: 19 °C
